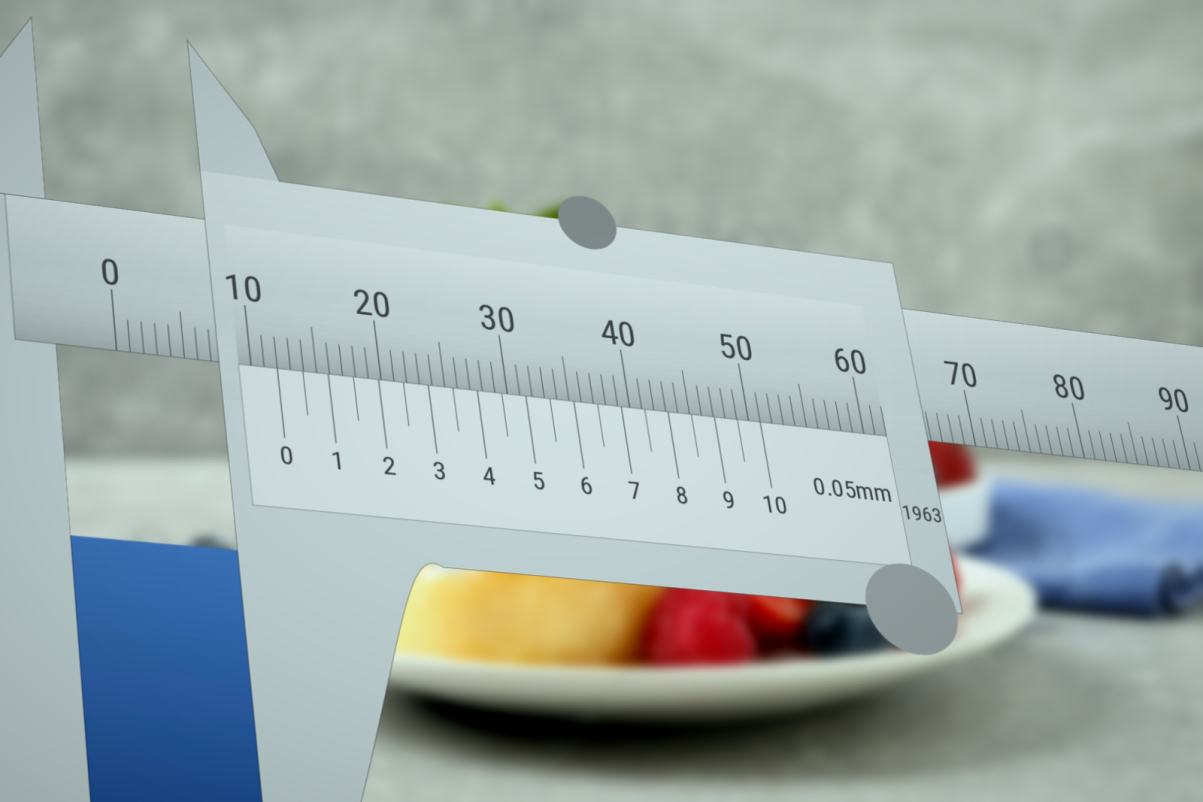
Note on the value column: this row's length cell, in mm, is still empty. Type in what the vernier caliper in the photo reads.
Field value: 12.0 mm
